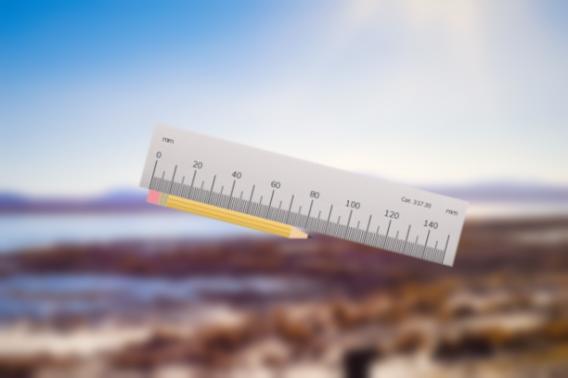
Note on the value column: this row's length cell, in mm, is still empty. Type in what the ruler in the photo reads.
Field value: 85 mm
